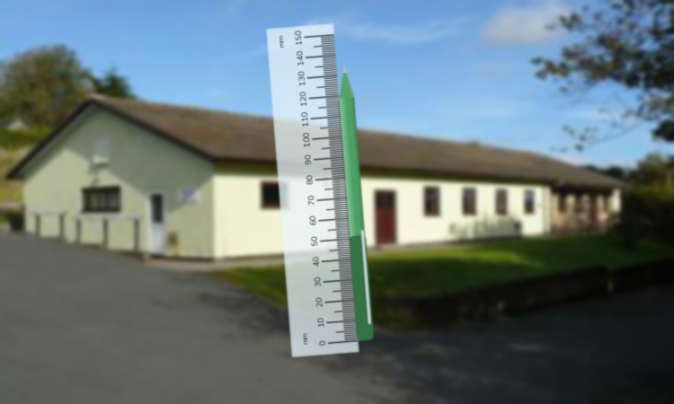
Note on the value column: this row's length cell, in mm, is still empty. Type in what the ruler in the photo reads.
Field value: 135 mm
